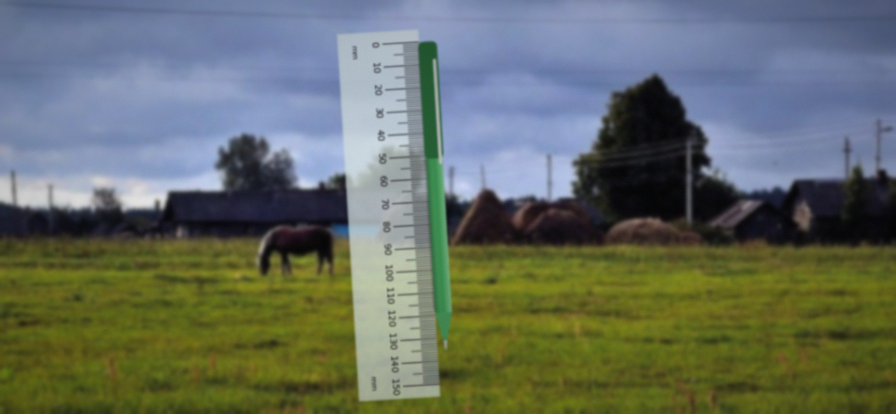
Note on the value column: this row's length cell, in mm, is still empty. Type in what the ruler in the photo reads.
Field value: 135 mm
